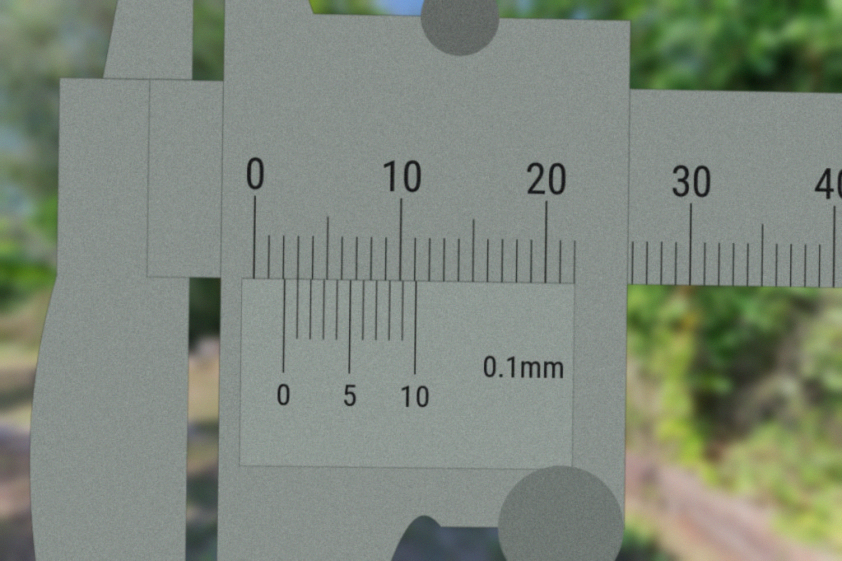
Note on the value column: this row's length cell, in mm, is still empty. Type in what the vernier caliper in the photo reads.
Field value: 2.1 mm
